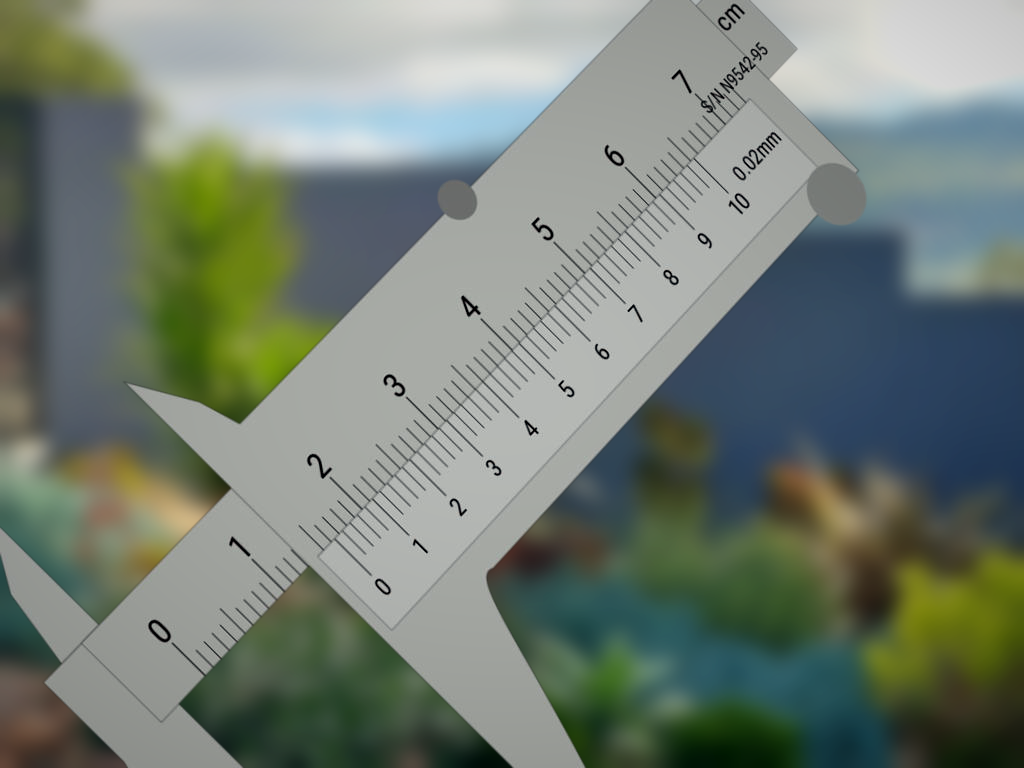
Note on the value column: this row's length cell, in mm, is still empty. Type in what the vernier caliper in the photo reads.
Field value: 16.4 mm
